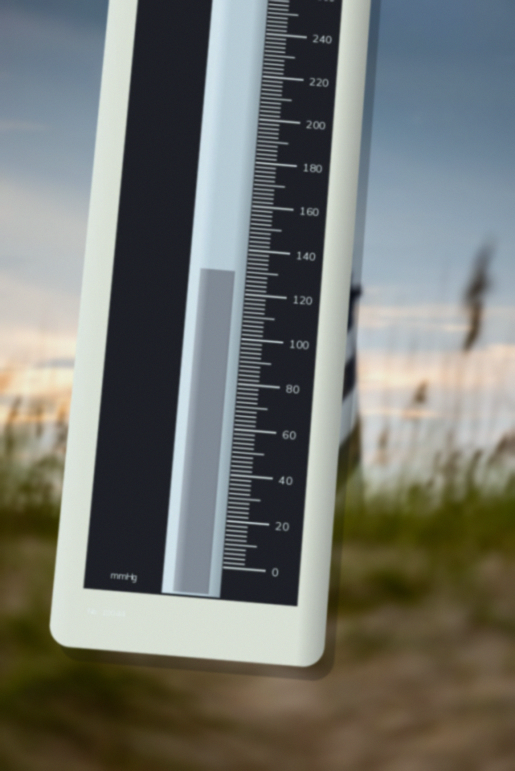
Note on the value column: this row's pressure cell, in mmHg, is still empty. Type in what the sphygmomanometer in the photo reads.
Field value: 130 mmHg
